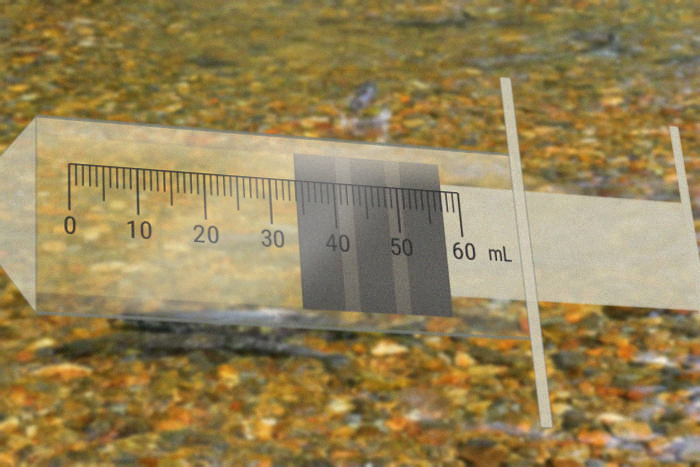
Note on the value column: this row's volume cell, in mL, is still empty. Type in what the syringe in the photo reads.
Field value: 34 mL
